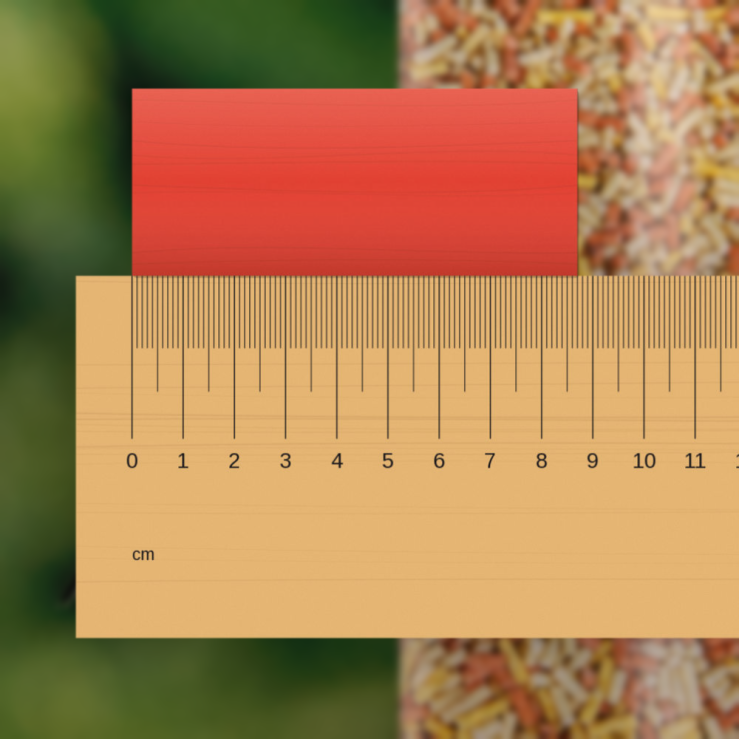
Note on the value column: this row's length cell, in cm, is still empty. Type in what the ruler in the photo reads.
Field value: 8.7 cm
